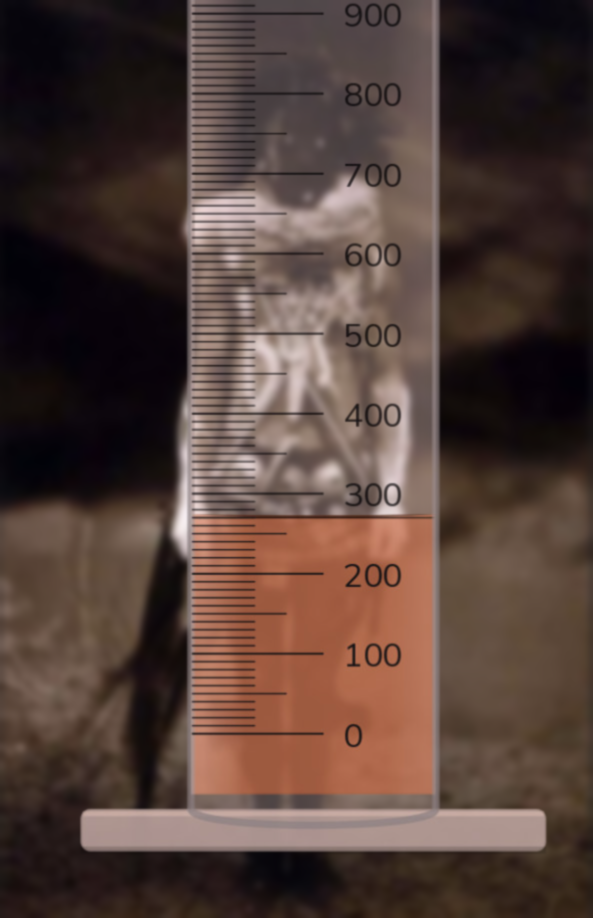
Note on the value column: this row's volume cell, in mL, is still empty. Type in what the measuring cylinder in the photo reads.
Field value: 270 mL
